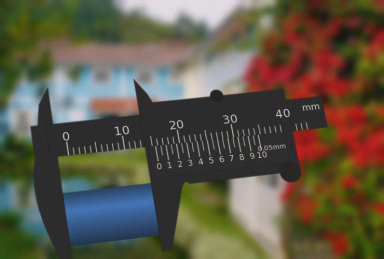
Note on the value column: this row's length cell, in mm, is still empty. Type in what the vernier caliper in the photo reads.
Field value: 15.6 mm
